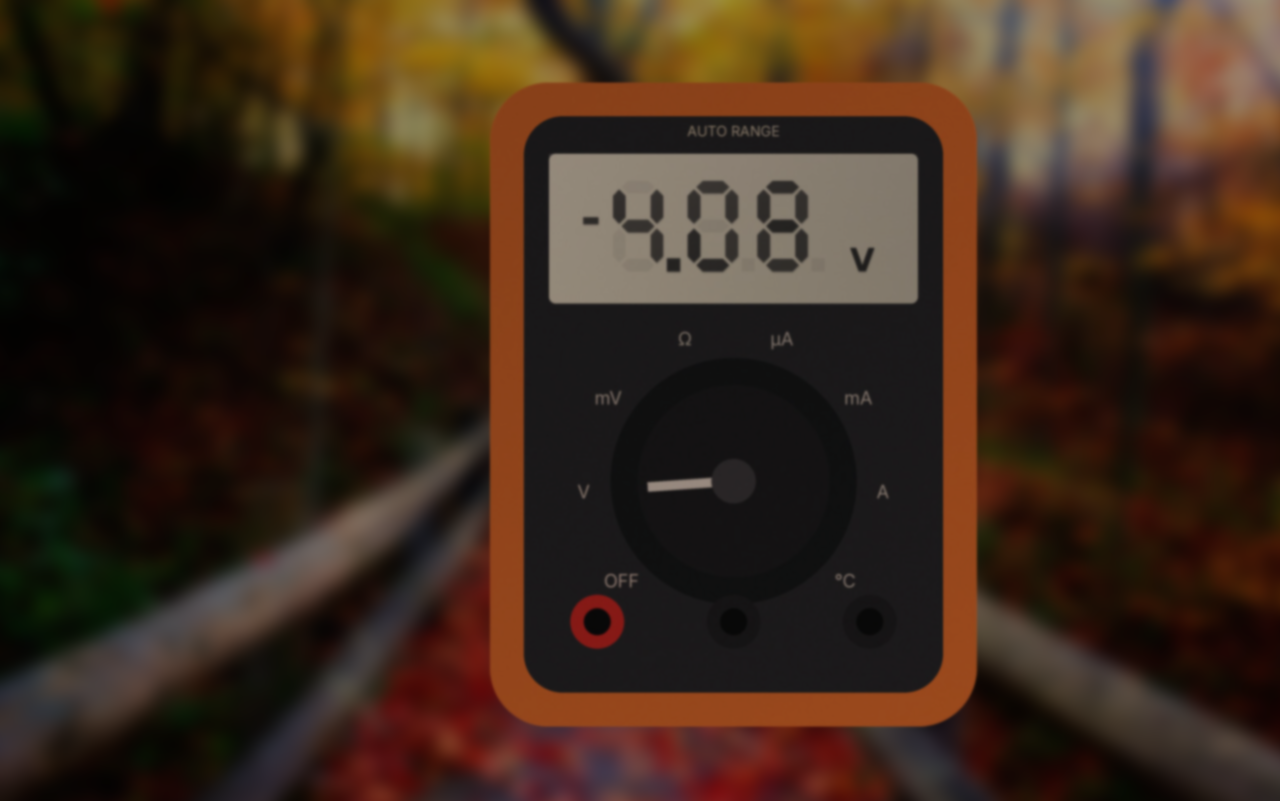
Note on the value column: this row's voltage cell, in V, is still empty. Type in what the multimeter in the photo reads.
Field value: -4.08 V
